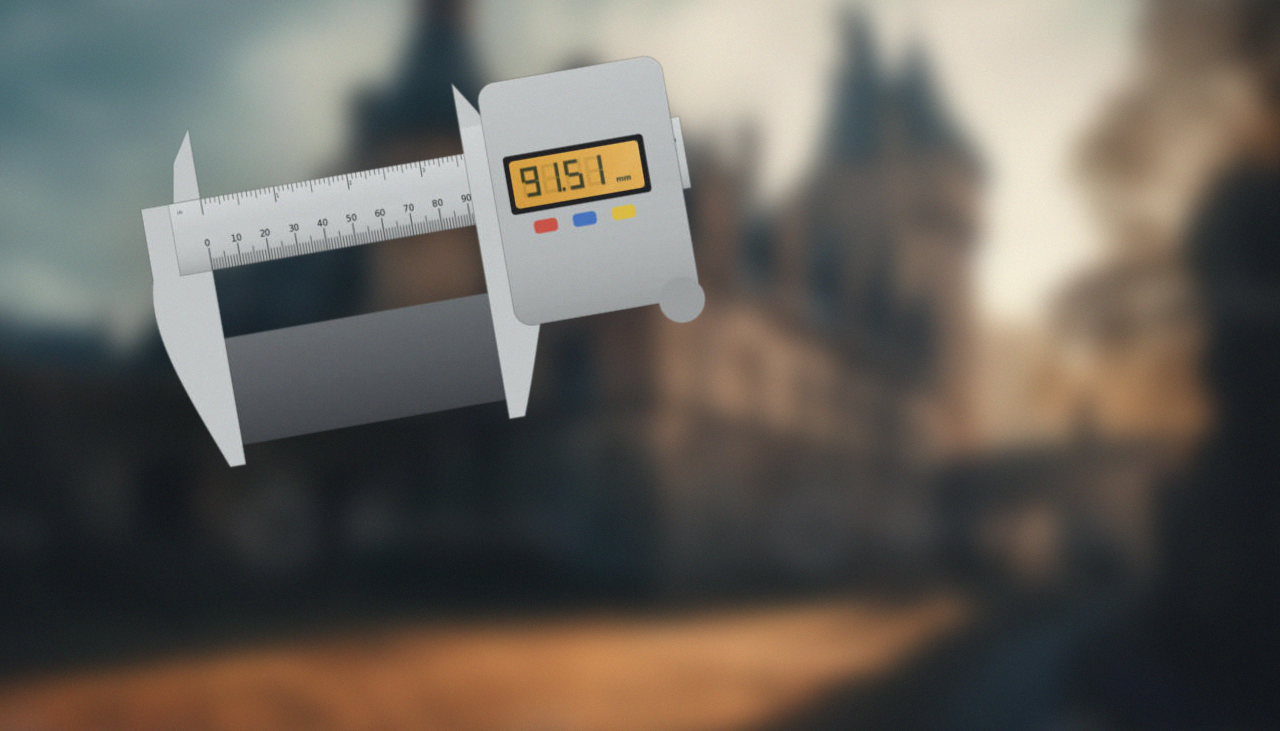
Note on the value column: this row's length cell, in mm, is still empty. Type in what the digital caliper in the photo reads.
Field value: 91.51 mm
